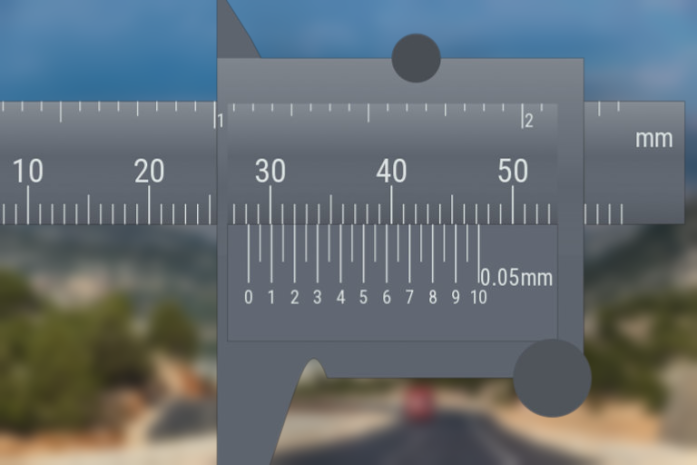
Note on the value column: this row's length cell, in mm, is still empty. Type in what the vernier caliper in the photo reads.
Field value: 28.2 mm
